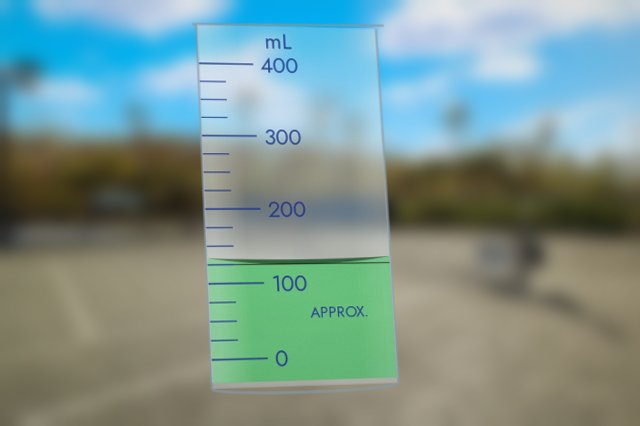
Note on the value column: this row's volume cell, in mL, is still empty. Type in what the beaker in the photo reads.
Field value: 125 mL
